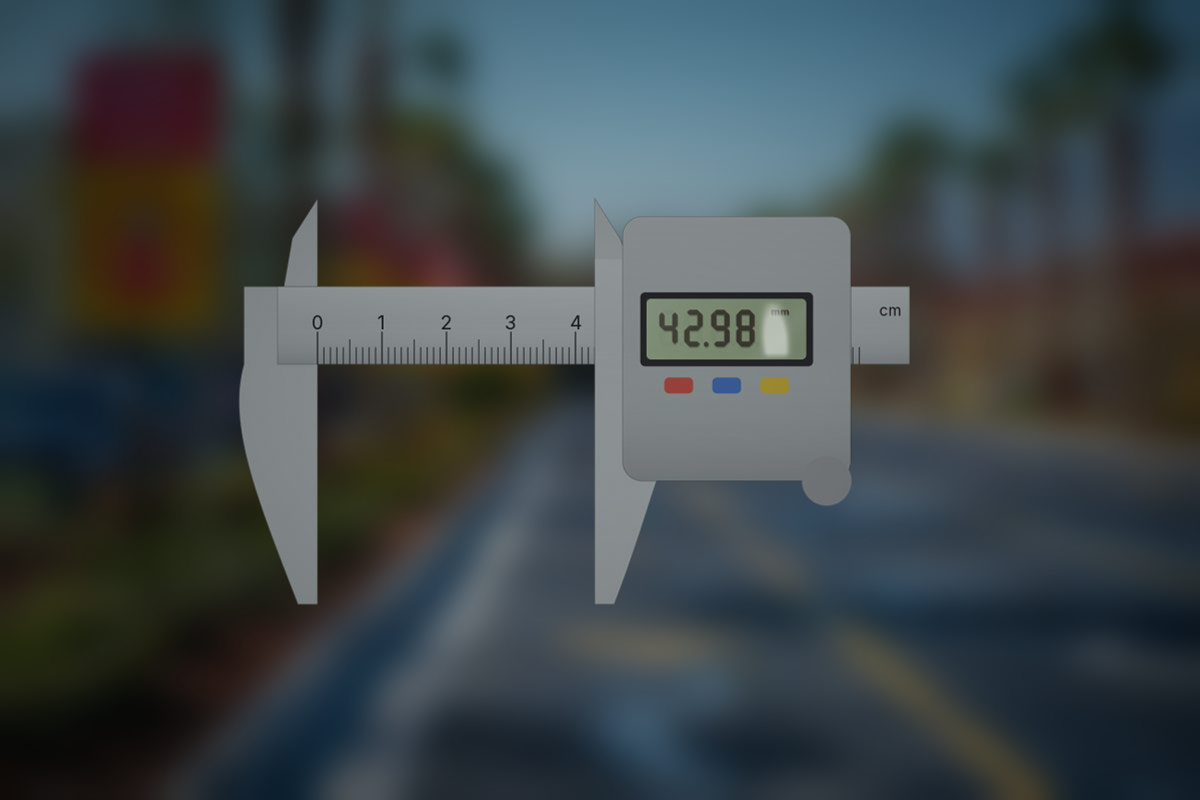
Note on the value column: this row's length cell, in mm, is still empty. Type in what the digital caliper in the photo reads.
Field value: 42.98 mm
